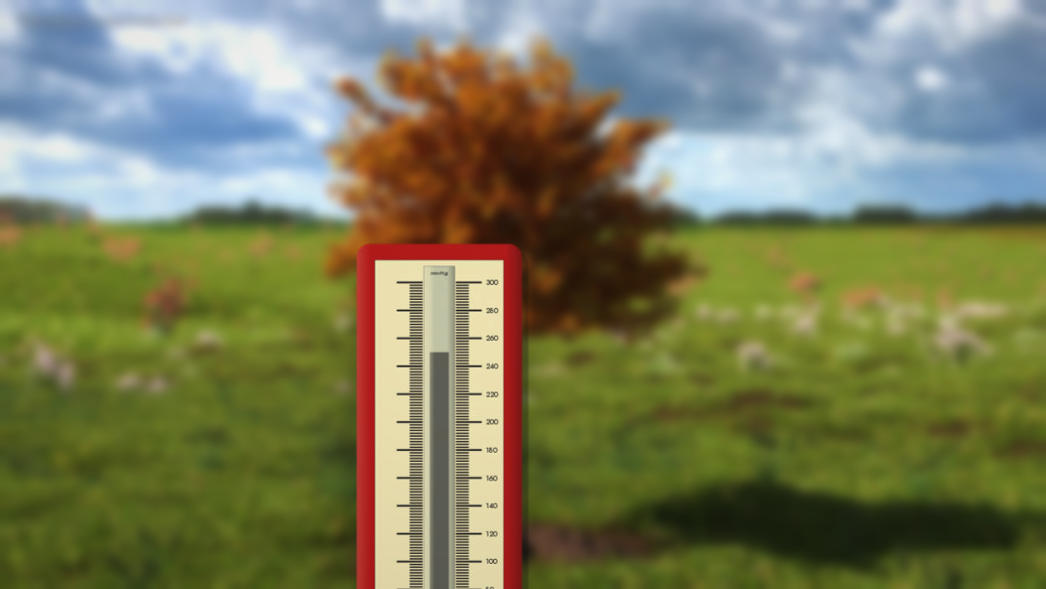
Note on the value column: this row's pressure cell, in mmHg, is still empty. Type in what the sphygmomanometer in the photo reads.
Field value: 250 mmHg
